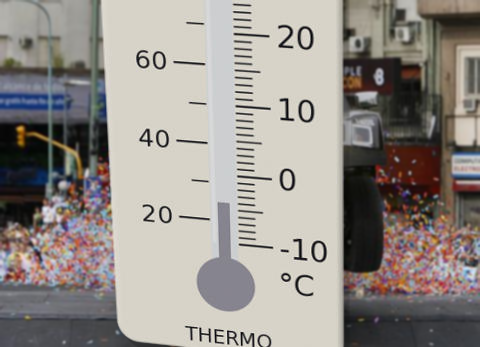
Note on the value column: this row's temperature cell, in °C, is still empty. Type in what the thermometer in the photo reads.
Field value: -4 °C
